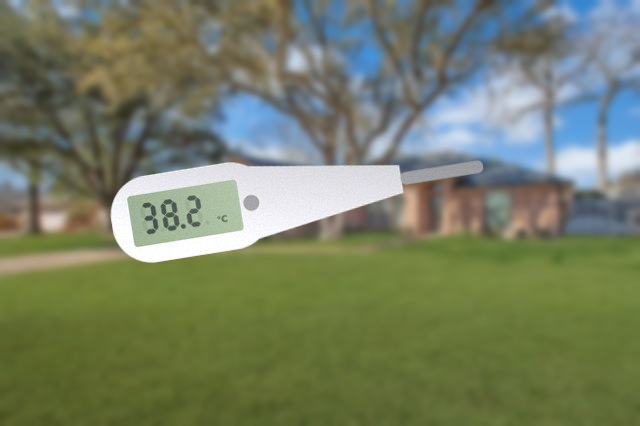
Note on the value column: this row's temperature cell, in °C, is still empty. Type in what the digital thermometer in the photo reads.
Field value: 38.2 °C
